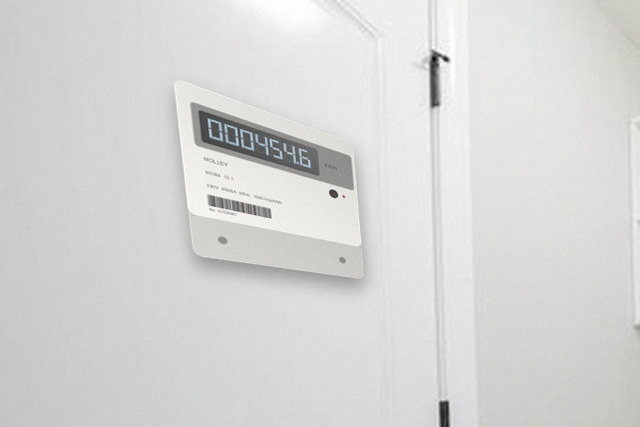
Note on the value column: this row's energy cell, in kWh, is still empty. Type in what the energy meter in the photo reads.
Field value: 454.6 kWh
